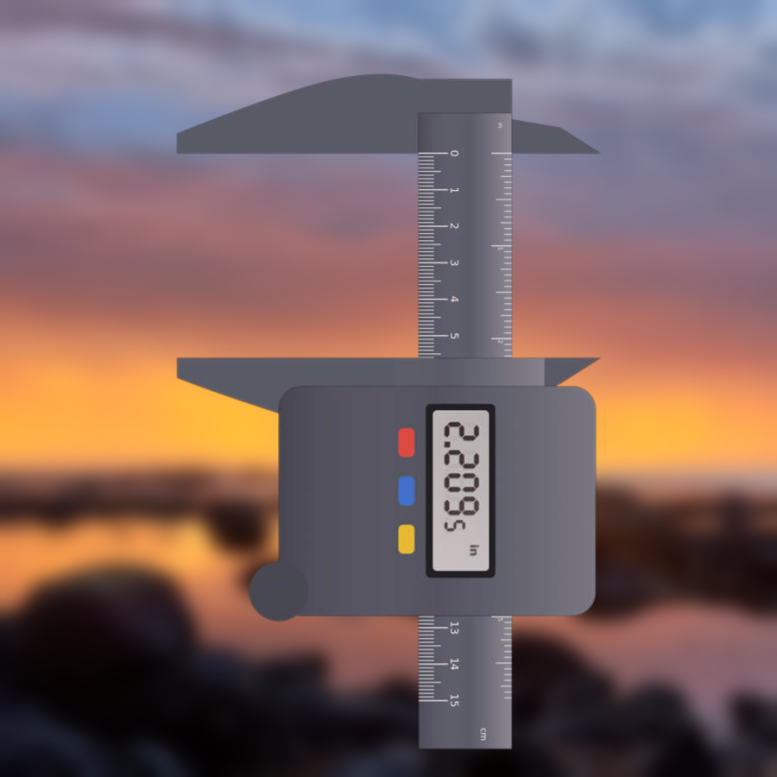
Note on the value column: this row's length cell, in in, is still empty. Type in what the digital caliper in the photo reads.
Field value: 2.2095 in
